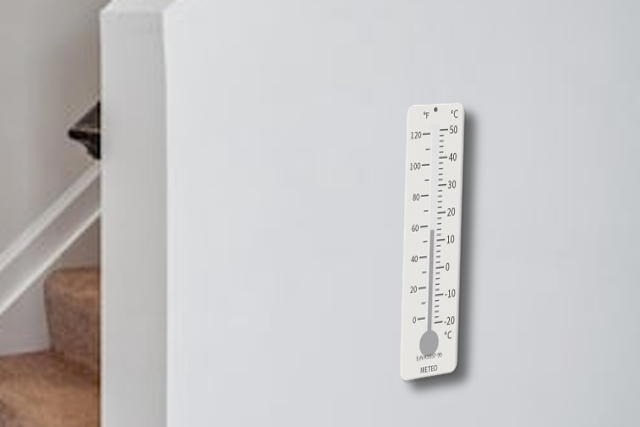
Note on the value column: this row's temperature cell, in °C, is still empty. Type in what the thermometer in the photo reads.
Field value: 14 °C
